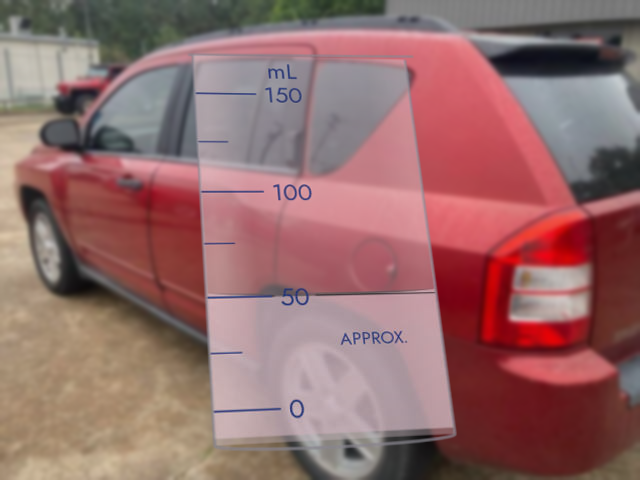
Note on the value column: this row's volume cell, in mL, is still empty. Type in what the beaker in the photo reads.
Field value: 50 mL
